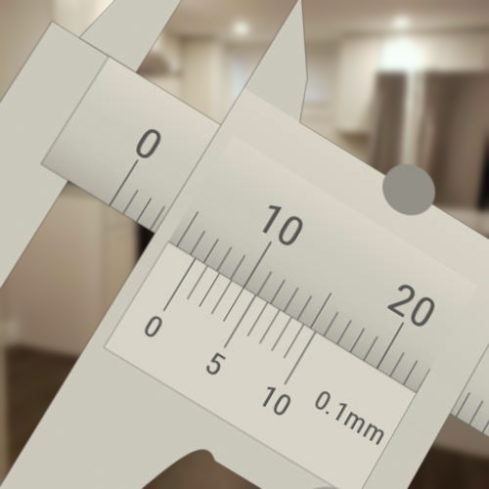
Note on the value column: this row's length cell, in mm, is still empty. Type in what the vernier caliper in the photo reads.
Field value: 6.4 mm
